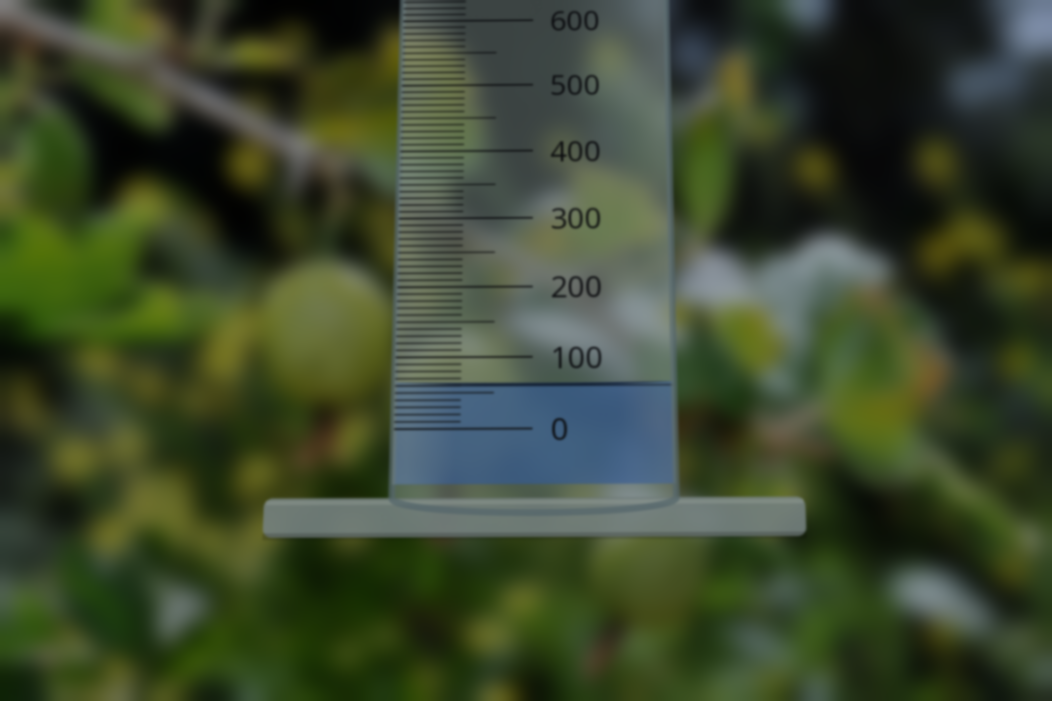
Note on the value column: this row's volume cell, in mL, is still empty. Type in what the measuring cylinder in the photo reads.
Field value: 60 mL
